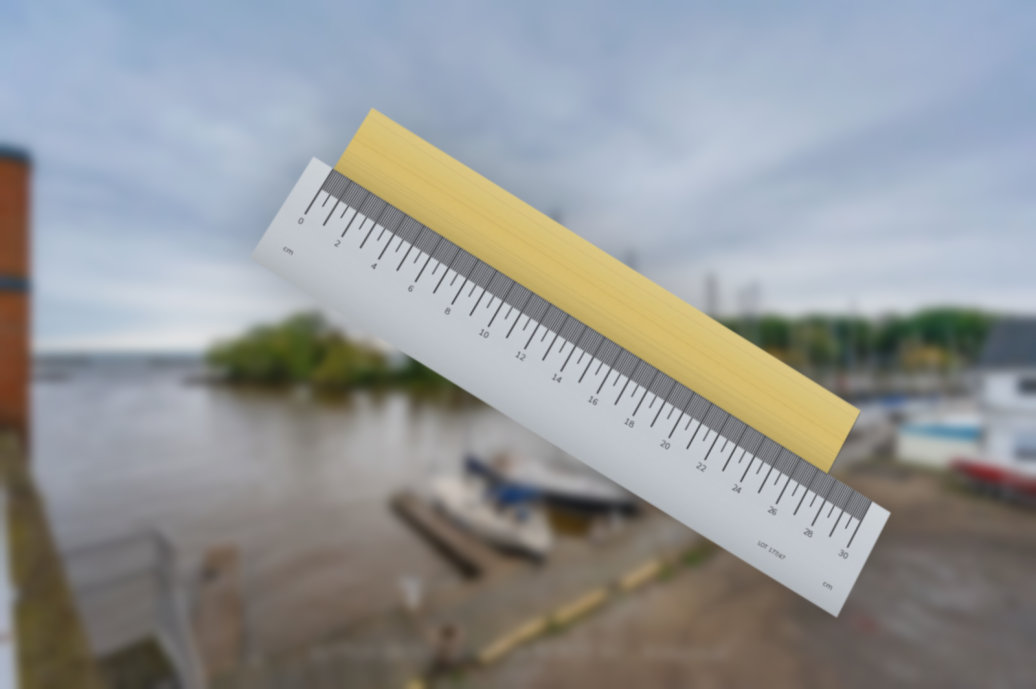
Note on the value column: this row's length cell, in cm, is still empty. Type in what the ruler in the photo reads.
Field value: 27.5 cm
